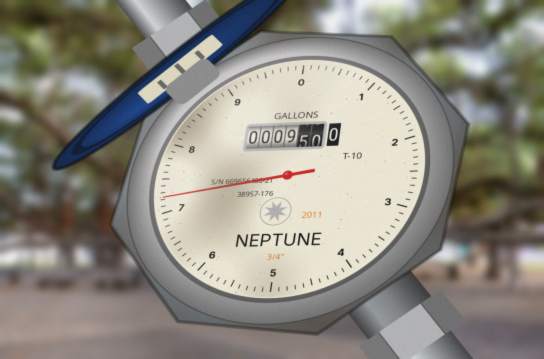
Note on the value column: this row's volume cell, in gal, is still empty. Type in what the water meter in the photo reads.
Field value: 9497.2 gal
